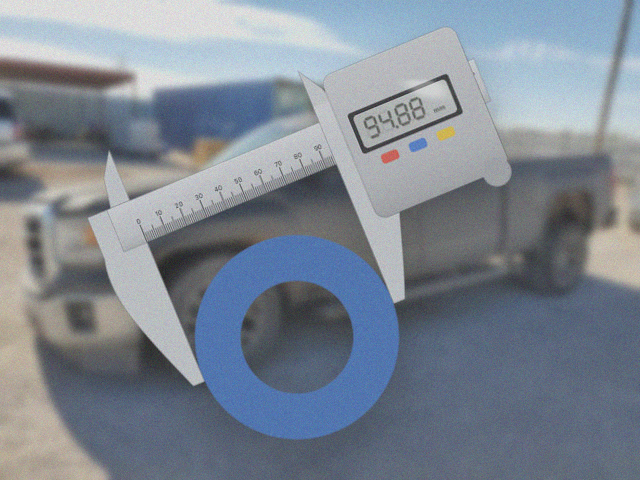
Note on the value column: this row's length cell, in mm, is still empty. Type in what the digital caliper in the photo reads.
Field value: 94.88 mm
